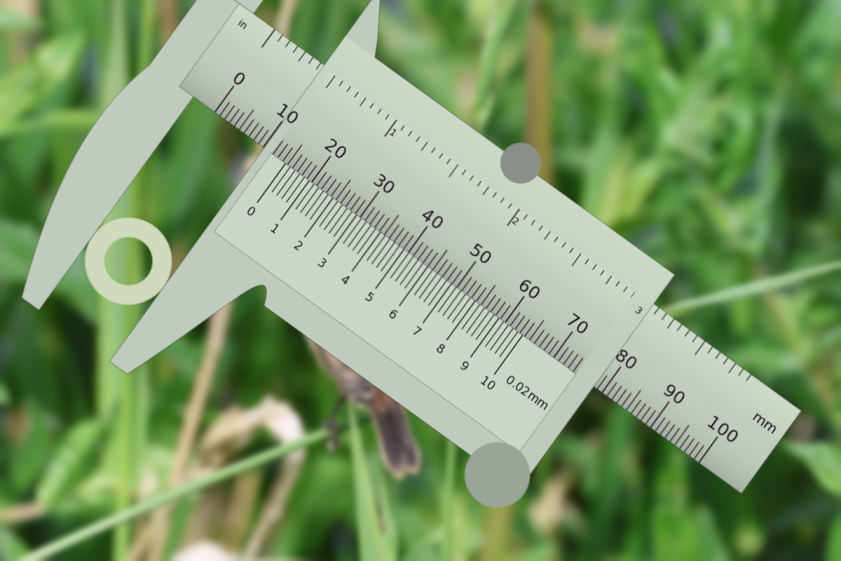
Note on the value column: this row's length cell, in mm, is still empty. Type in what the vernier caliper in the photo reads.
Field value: 14.6 mm
